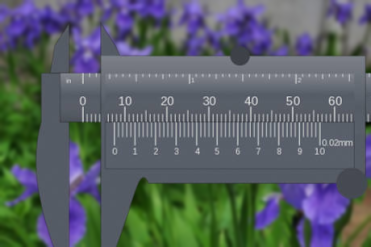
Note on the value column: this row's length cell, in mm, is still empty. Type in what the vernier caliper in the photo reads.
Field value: 7.5 mm
